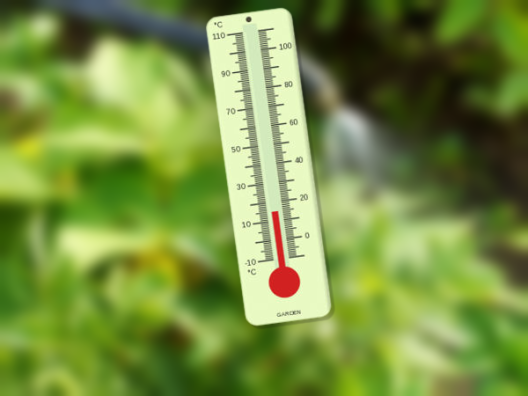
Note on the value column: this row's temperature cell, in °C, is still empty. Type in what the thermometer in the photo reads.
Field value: 15 °C
